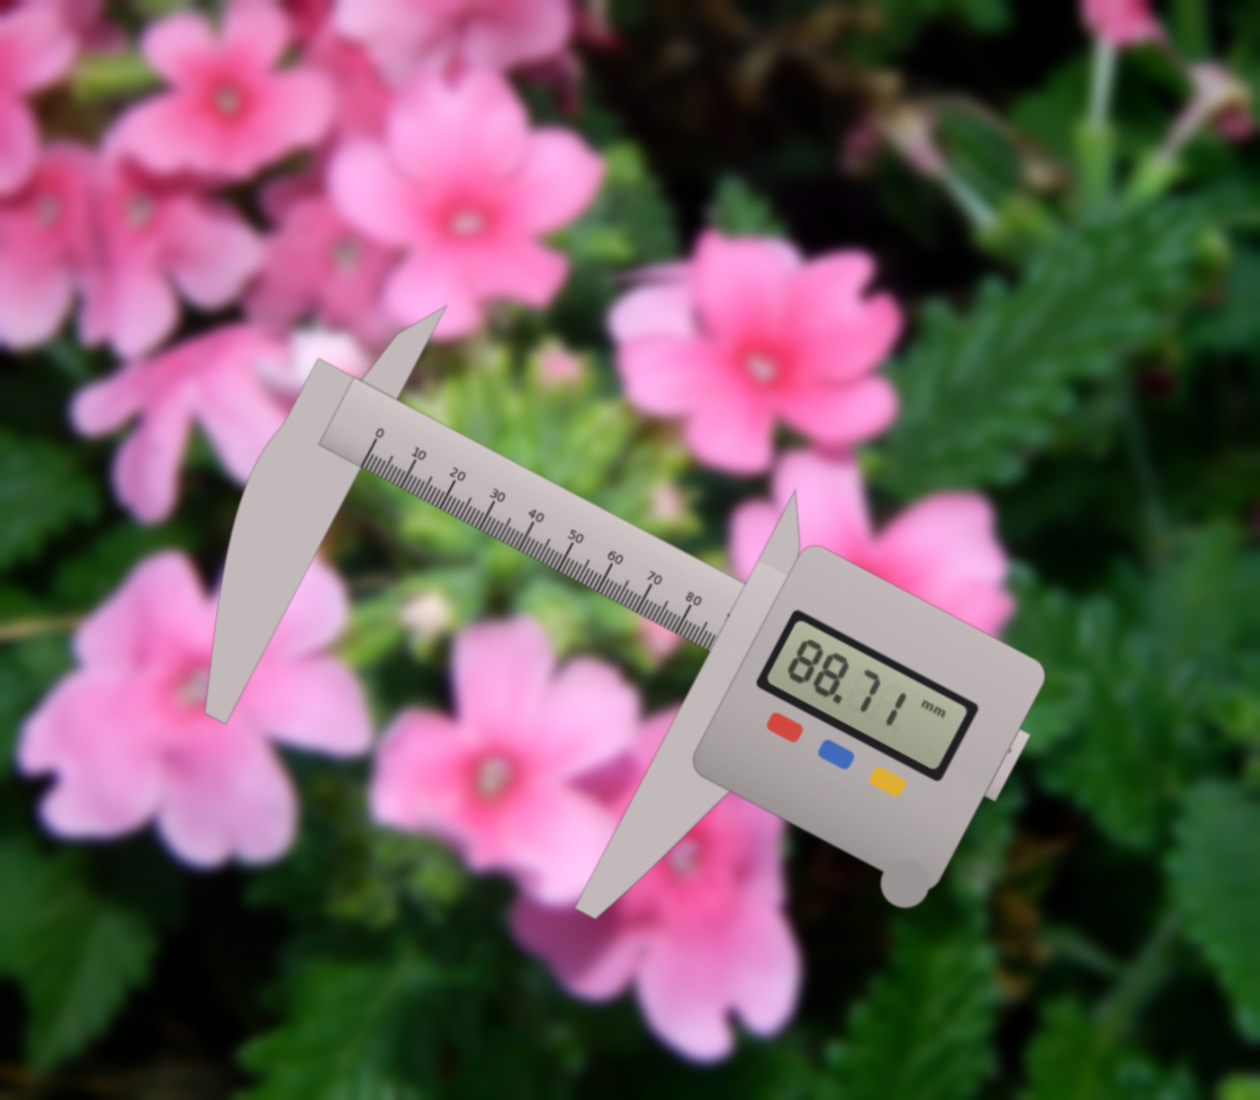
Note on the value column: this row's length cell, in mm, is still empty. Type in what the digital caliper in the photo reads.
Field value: 88.71 mm
